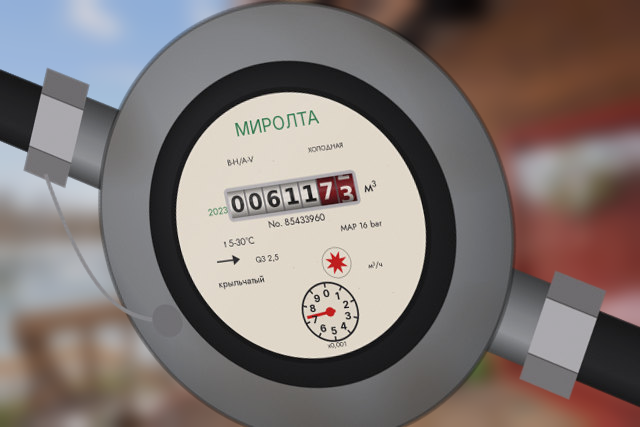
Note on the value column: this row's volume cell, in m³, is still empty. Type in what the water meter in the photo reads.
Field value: 611.727 m³
